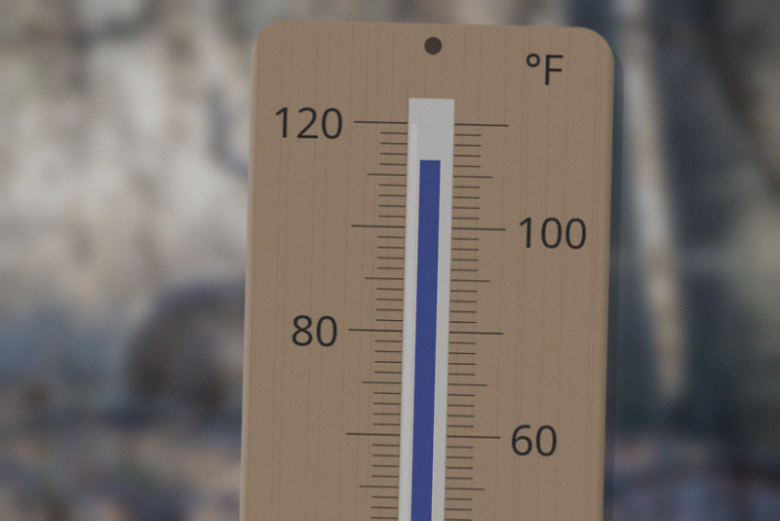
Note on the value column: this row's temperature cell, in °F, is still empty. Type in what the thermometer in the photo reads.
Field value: 113 °F
